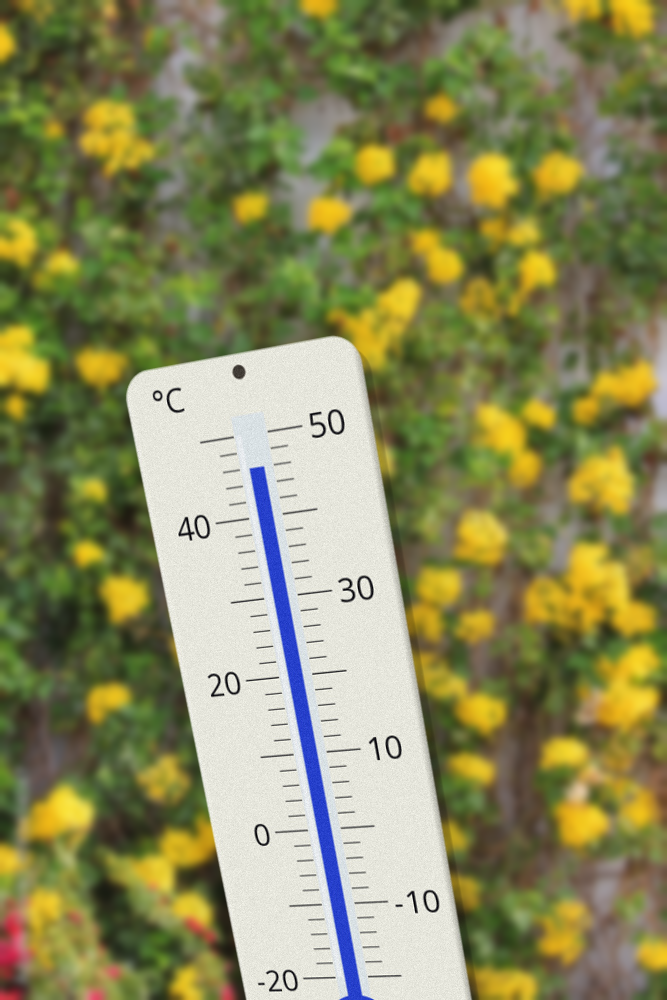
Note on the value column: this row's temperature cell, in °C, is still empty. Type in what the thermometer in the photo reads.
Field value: 46 °C
